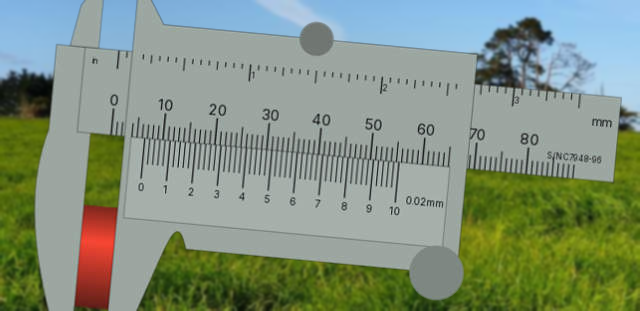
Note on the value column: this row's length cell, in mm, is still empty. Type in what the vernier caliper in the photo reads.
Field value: 6.5 mm
